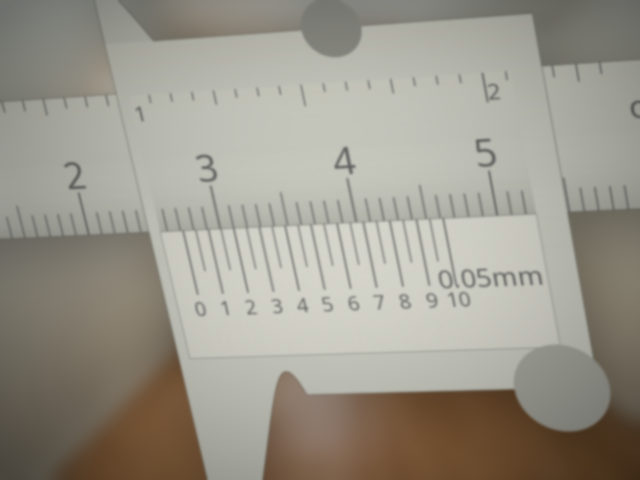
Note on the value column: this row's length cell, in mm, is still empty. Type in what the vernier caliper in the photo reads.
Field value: 27.2 mm
